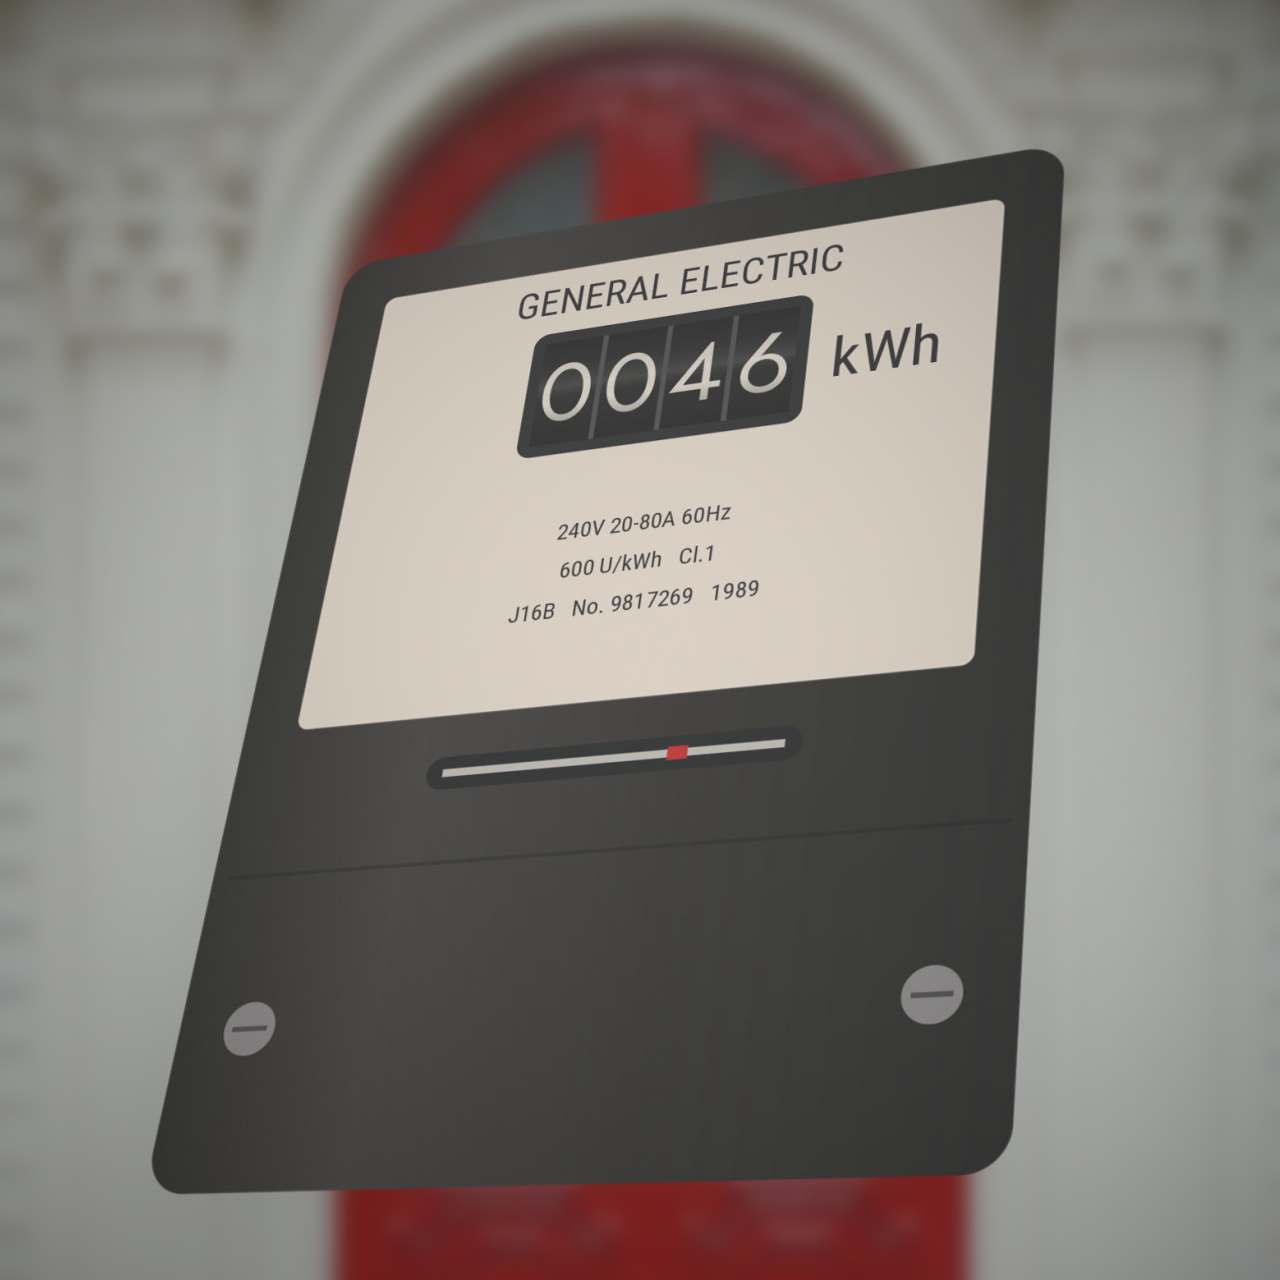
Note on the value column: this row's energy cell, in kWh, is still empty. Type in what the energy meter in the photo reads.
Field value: 46 kWh
